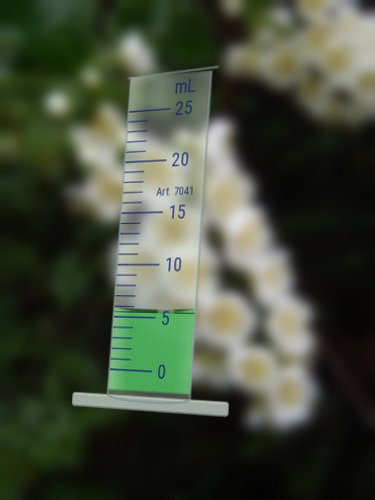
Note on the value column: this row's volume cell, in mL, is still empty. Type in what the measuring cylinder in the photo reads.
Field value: 5.5 mL
